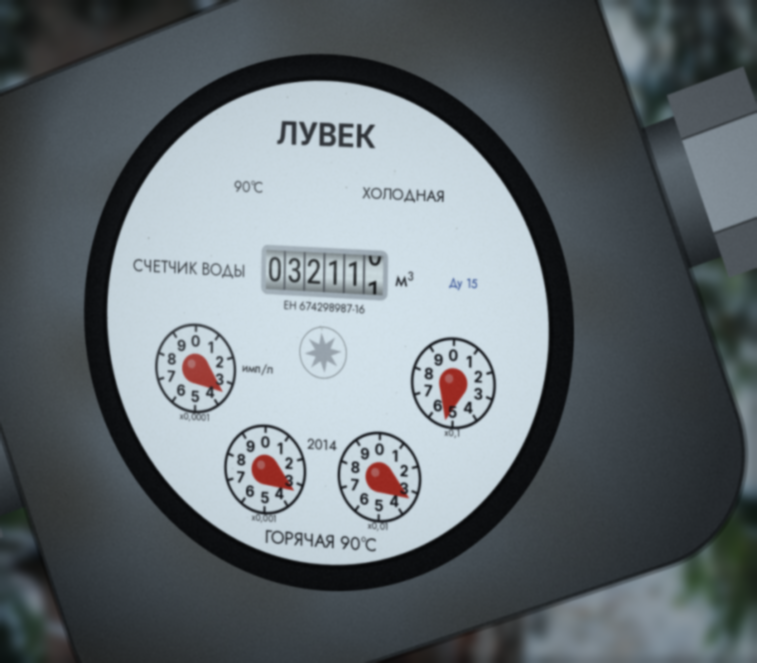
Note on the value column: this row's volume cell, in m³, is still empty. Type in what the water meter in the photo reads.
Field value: 32110.5333 m³
